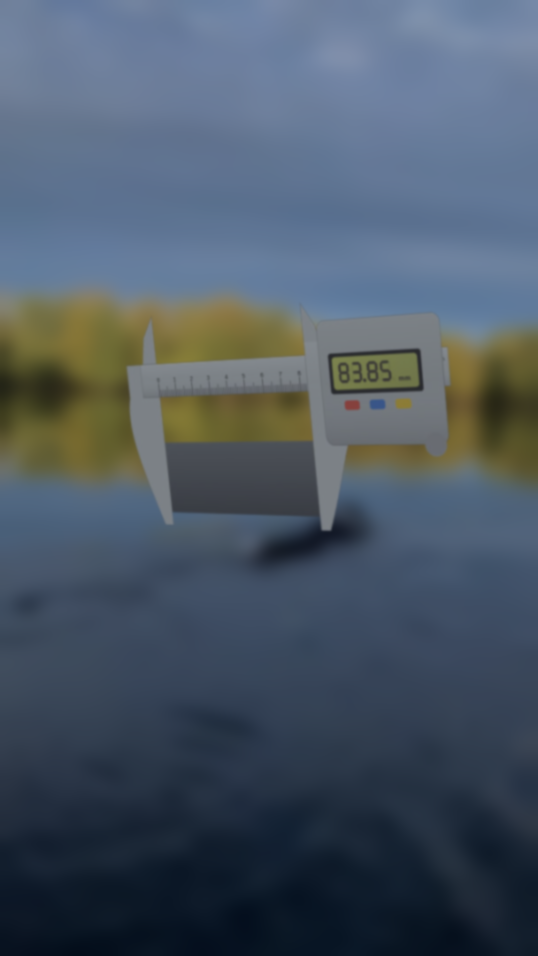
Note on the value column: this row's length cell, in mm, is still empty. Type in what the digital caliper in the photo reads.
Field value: 83.85 mm
